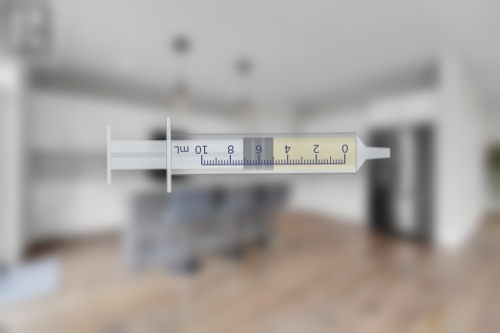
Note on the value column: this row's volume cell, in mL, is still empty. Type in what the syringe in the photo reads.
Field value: 5 mL
